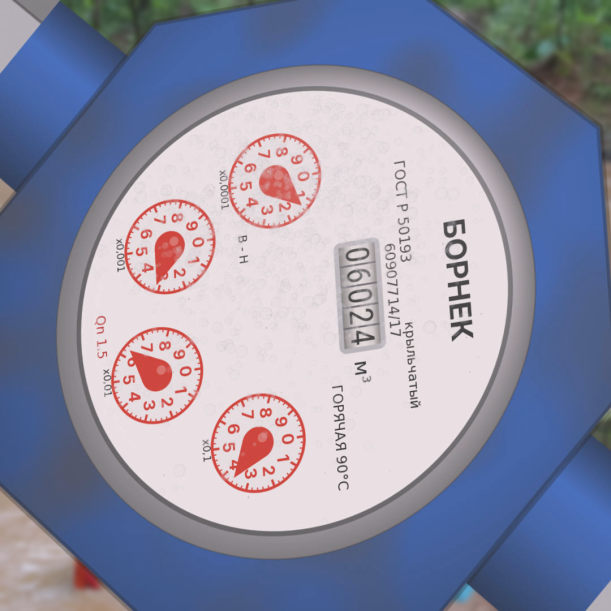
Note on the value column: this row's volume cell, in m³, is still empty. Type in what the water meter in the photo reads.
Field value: 6024.3631 m³
